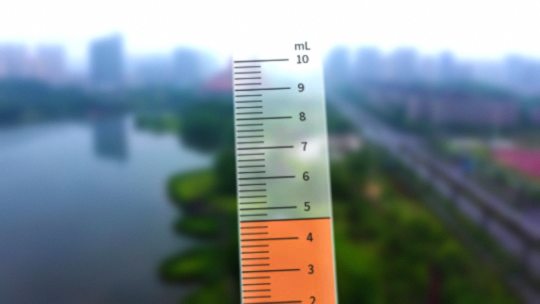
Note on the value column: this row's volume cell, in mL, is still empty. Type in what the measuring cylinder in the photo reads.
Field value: 4.6 mL
